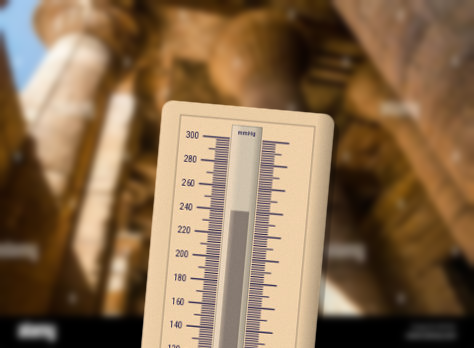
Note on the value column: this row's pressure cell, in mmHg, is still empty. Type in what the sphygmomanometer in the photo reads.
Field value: 240 mmHg
